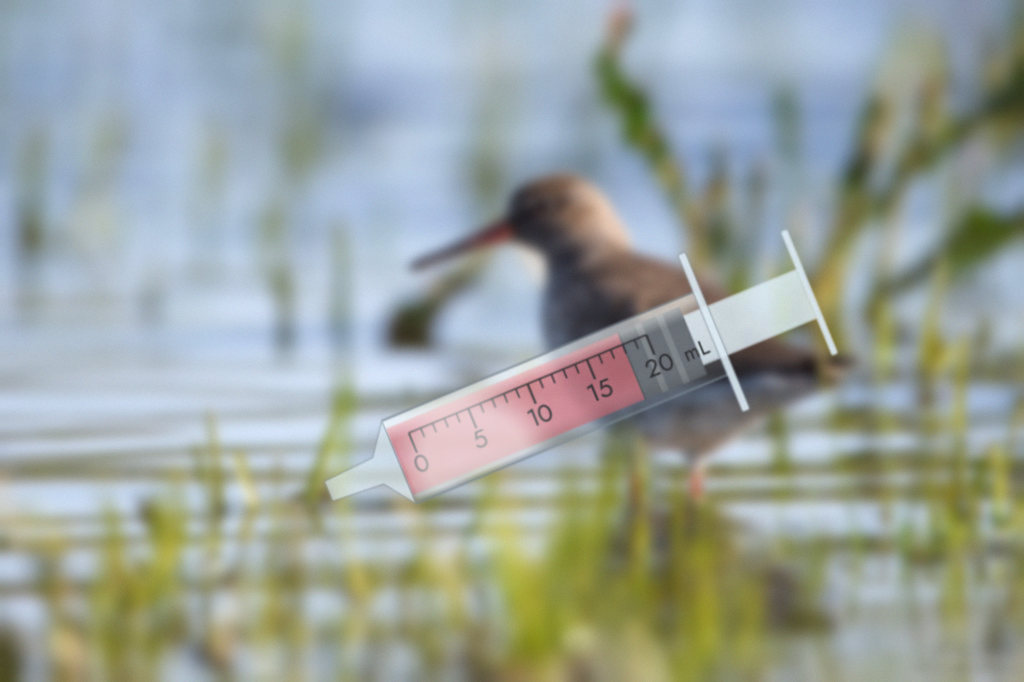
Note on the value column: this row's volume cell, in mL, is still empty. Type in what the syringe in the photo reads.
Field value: 18 mL
